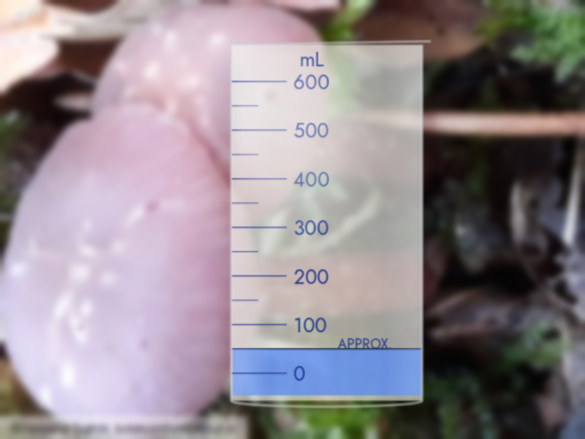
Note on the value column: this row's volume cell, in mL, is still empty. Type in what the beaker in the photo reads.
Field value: 50 mL
